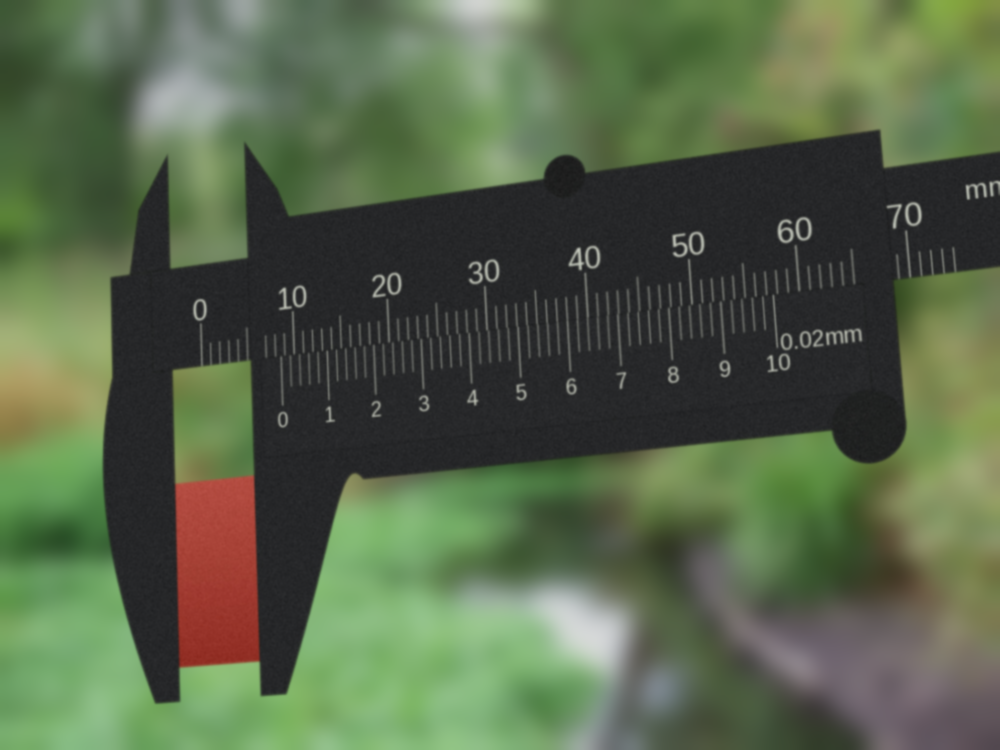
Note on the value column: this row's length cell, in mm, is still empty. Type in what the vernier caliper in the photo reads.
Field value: 8.6 mm
